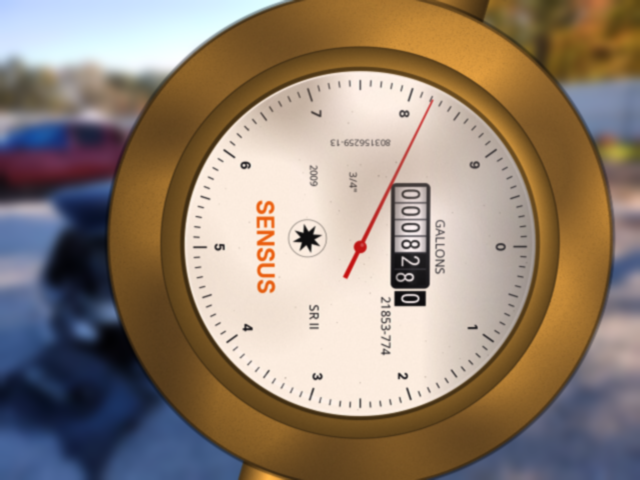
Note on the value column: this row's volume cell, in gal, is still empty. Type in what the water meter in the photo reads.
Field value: 8278.2 gal
